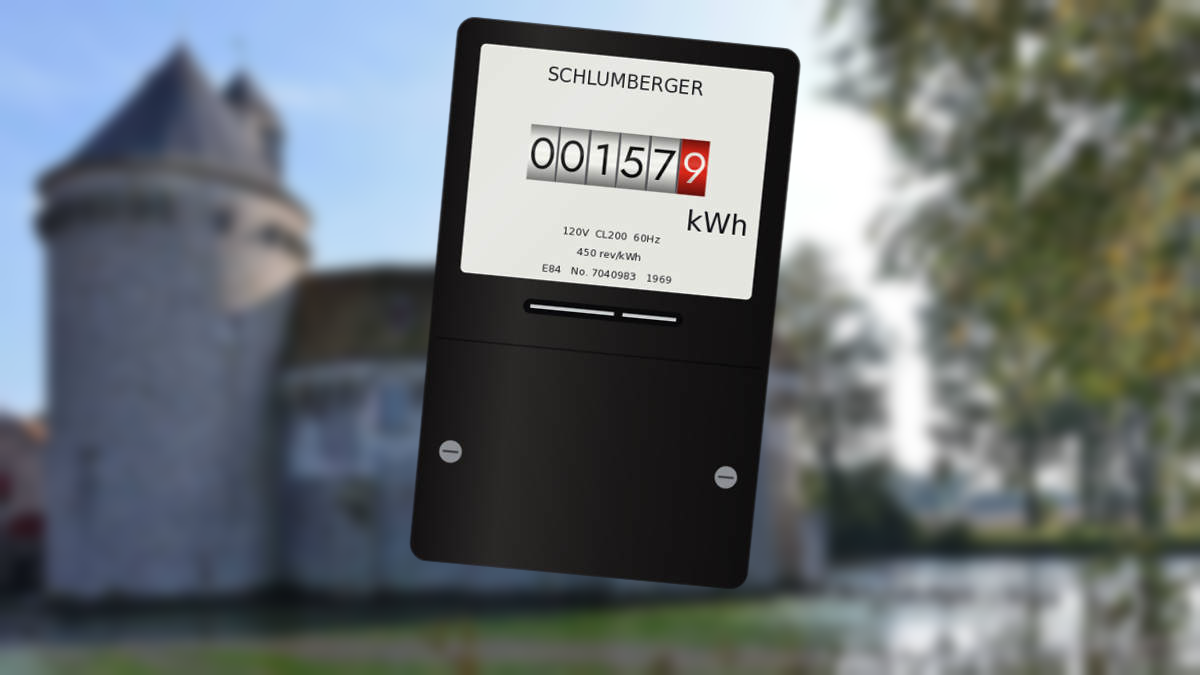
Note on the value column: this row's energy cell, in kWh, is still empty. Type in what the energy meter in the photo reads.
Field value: 157.9 kWh
